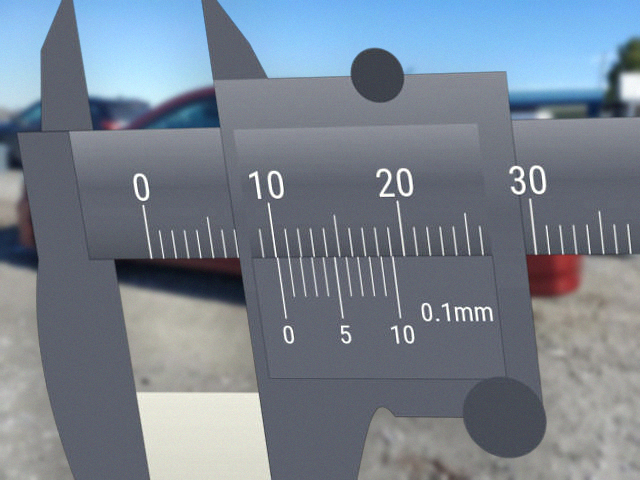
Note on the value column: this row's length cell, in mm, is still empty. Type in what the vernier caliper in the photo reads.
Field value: 10.1 mm
